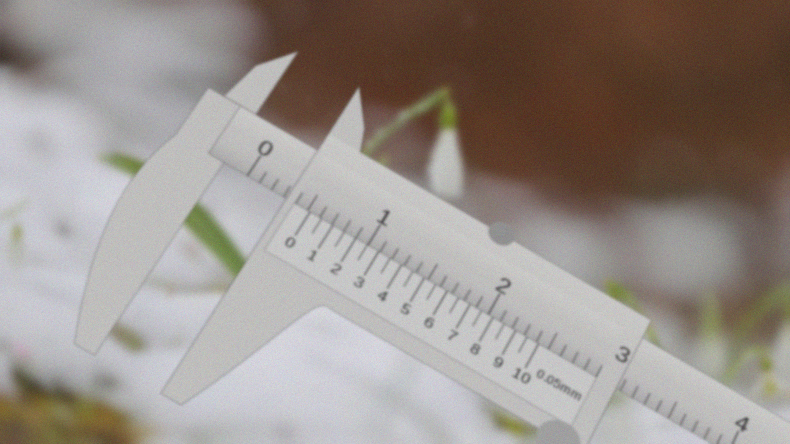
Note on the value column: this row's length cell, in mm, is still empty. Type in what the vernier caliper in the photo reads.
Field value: 5.2 mm
